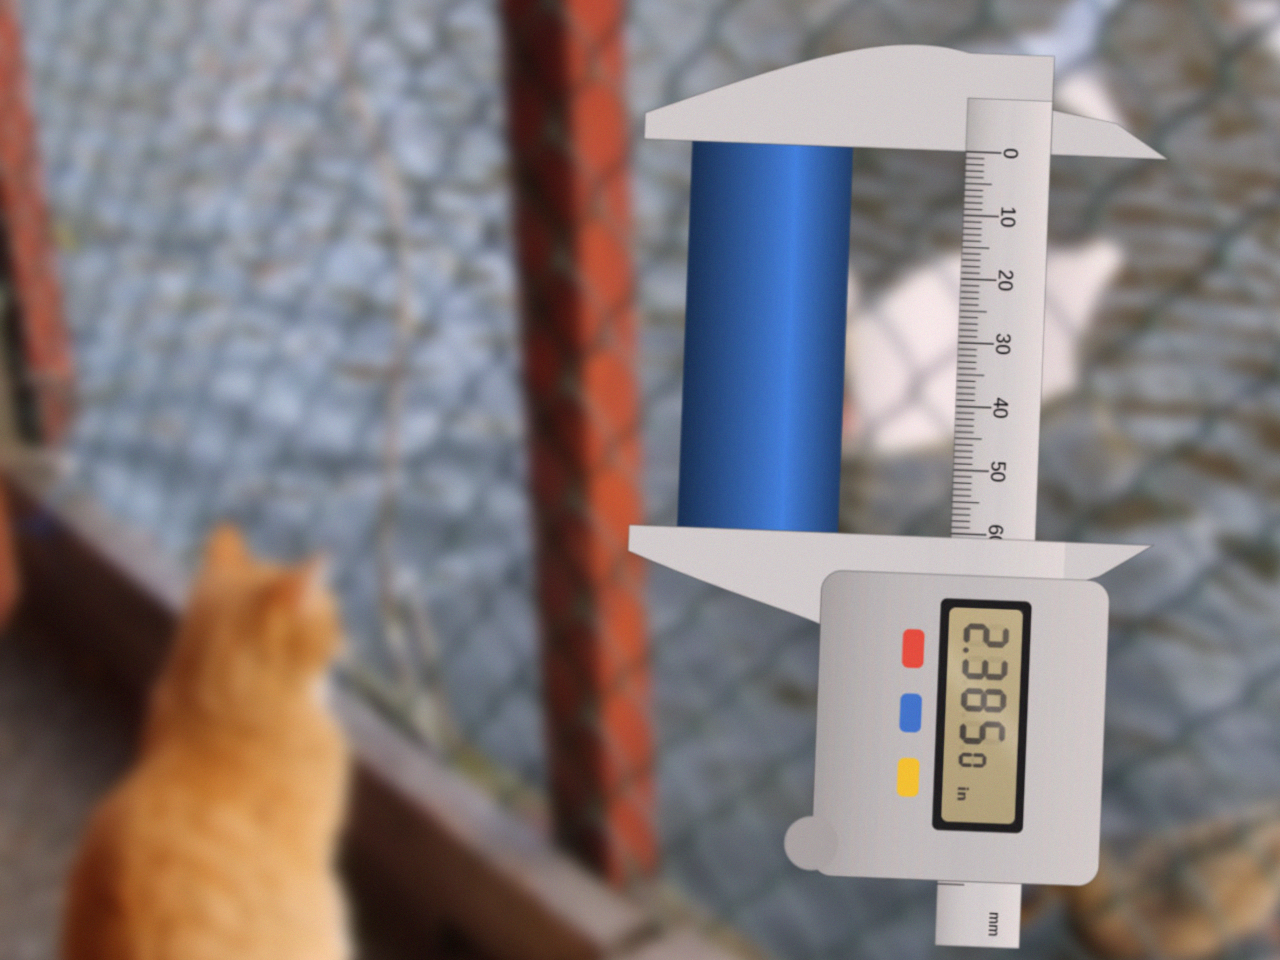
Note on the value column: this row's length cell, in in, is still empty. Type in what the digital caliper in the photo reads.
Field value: 2.3850 in
